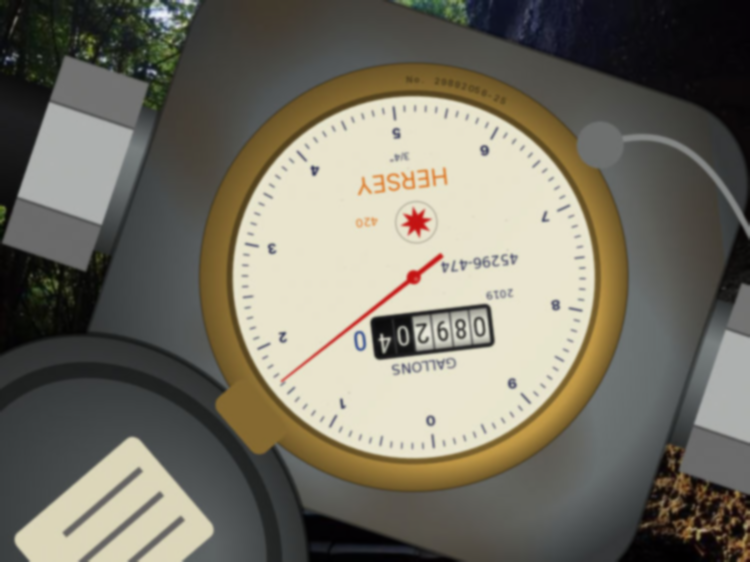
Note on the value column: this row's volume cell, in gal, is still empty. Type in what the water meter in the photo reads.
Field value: 892041.6 gal
